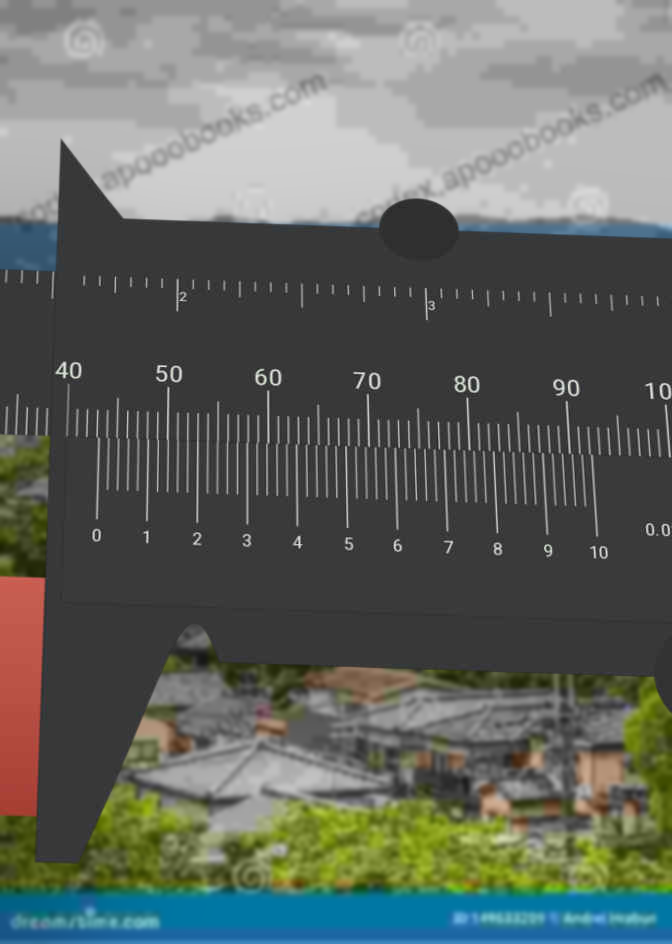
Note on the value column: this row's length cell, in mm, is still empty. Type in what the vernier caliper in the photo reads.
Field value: 43.2 mm
